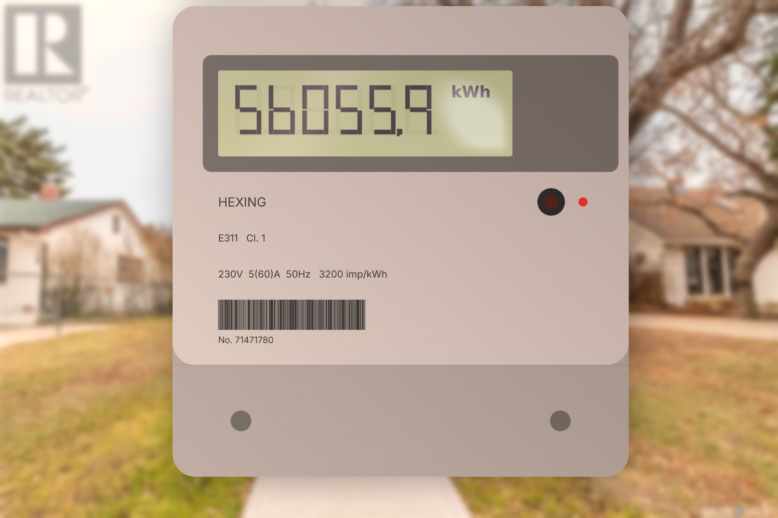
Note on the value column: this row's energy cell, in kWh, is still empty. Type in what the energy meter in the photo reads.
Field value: 56055.9 kWh
